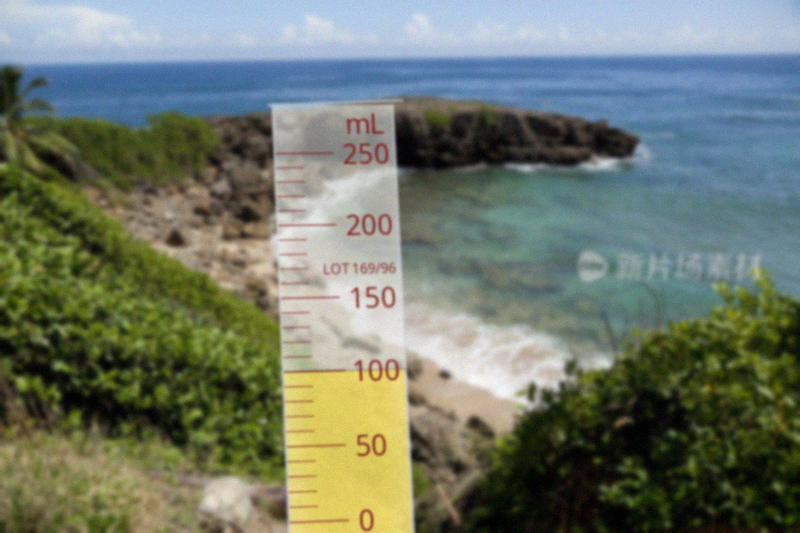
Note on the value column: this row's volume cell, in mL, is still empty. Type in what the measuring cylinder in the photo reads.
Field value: 100 mL
